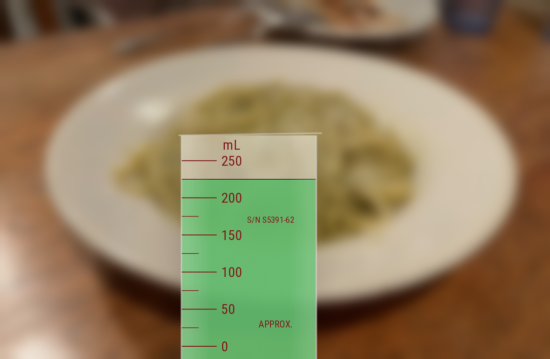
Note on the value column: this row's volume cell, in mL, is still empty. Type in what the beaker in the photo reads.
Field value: 225 mL
